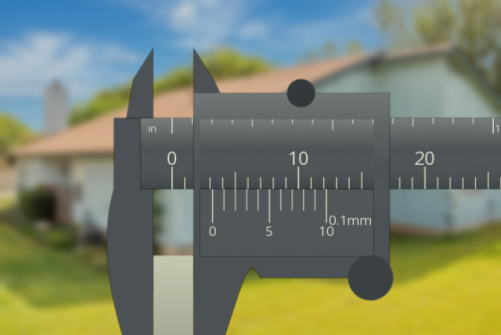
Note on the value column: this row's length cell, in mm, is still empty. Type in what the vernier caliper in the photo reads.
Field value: 3.2 mm
